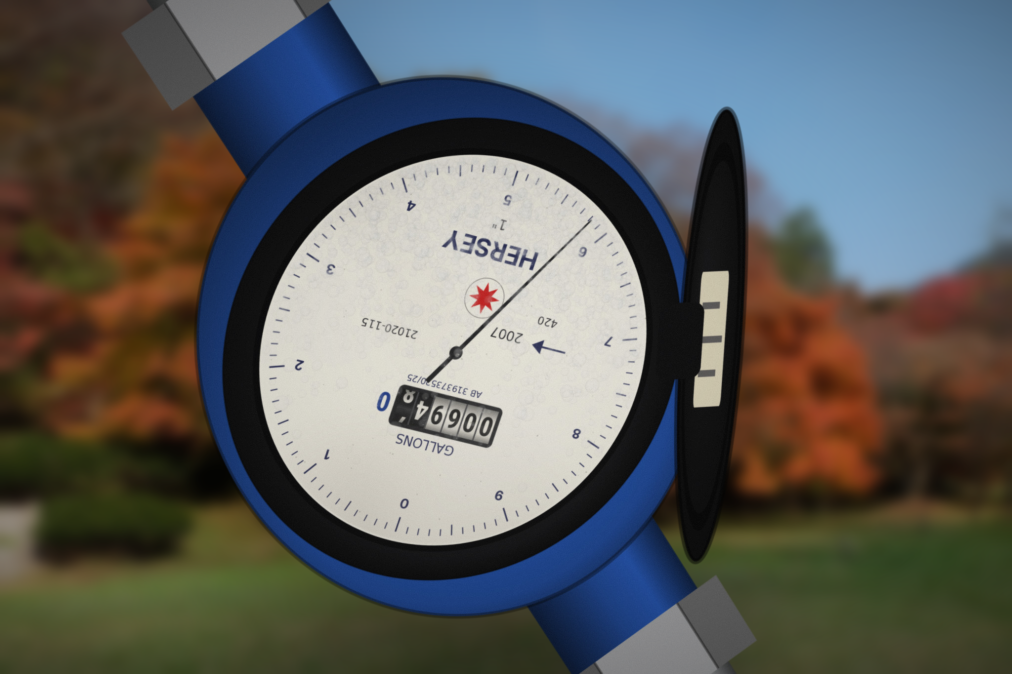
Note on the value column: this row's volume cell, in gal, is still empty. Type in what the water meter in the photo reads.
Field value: 69475.8 gal
